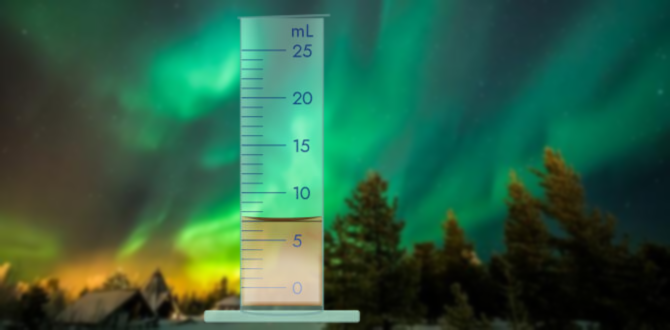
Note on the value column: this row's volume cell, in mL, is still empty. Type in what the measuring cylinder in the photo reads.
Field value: 7 mL
